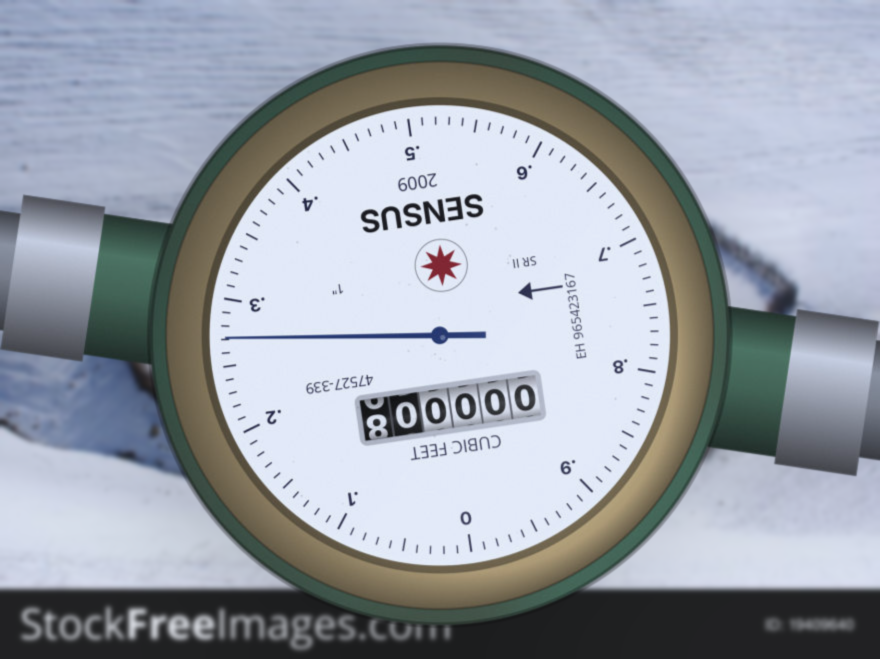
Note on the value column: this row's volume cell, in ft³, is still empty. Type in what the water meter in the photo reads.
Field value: 8.27 ft³
